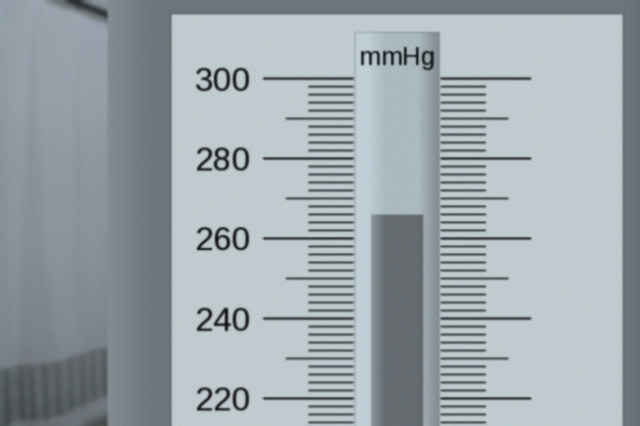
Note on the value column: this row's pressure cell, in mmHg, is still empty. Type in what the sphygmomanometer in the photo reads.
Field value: 266 mmHg
